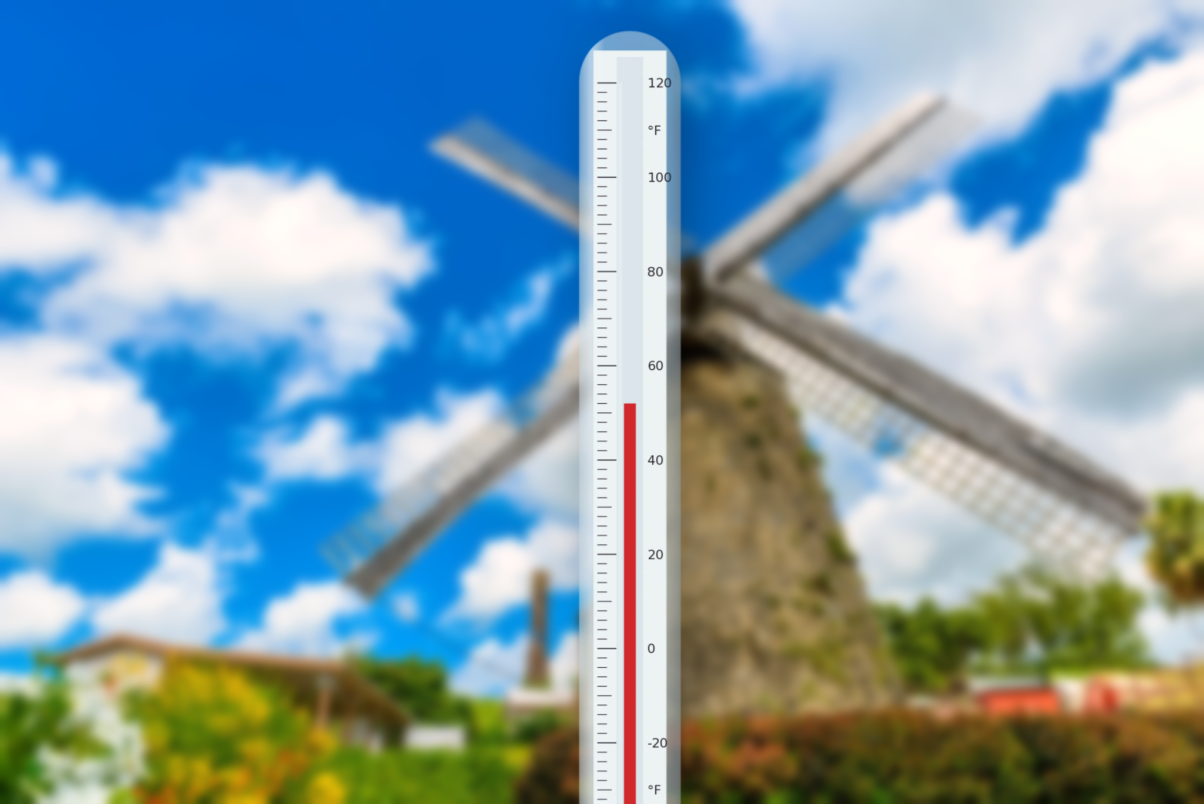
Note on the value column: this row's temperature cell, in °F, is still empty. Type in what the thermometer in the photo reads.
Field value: 52 °F
